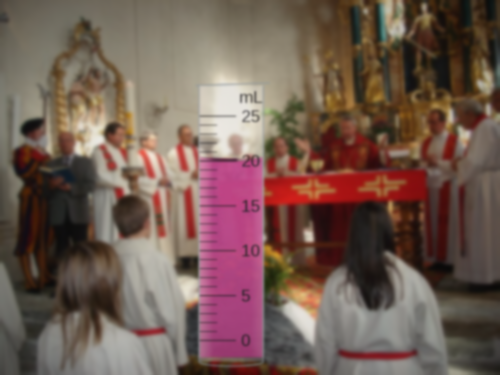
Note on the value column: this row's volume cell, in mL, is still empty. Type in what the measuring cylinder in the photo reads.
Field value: 20 mL
